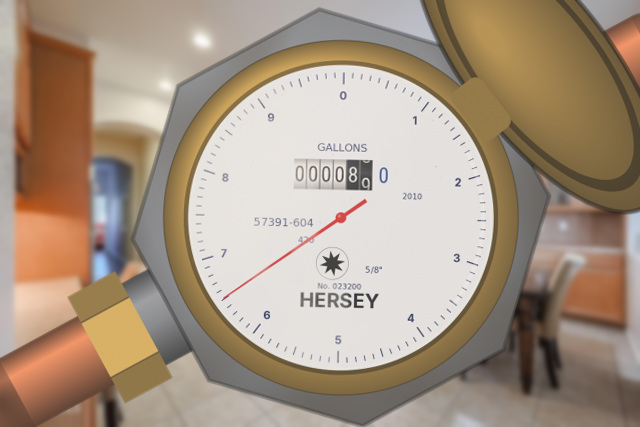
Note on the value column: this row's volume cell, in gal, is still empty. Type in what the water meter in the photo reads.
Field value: 886.5 gal
